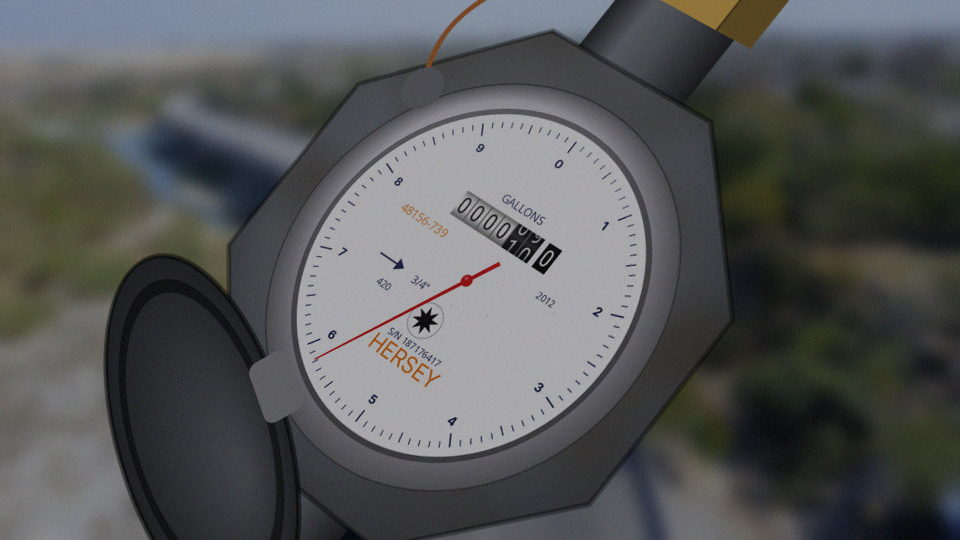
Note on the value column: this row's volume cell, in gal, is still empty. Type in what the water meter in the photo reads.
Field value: 95.8 gal
